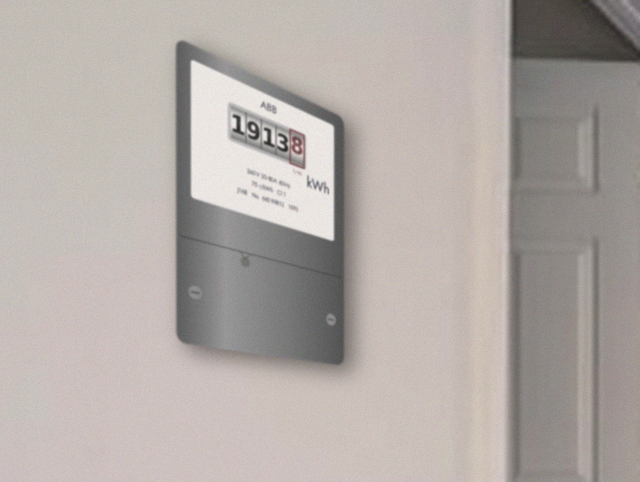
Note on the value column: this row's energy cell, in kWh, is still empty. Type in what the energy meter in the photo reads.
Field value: 1913.8 kWh
